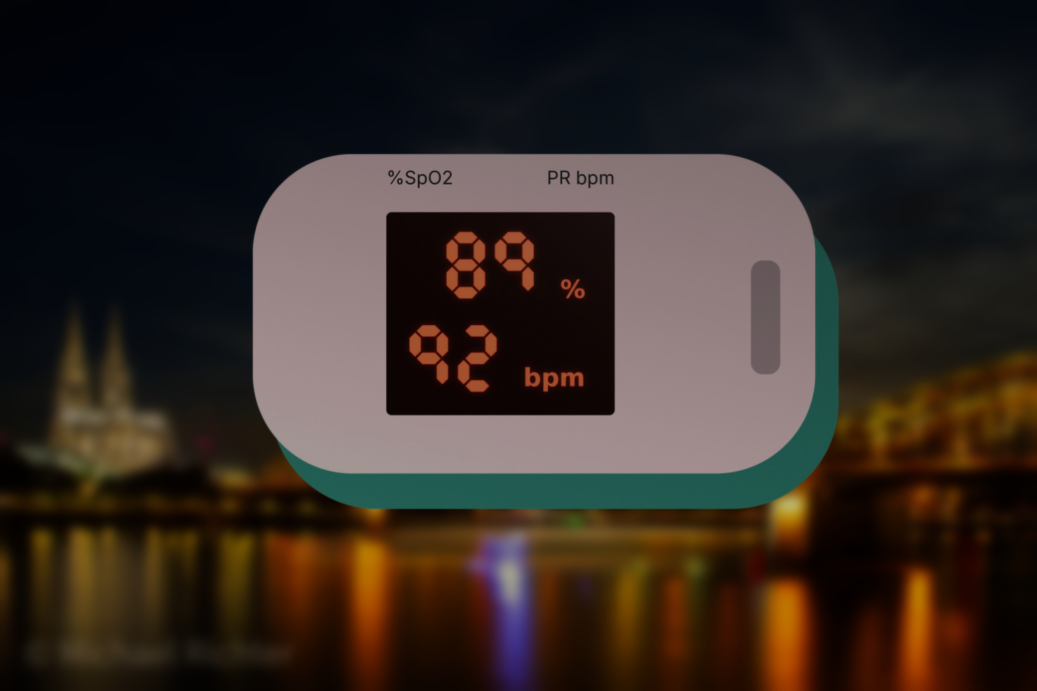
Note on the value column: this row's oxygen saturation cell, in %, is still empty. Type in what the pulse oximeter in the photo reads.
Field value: 89 %
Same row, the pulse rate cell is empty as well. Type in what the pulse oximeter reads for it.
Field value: 92 bpm
